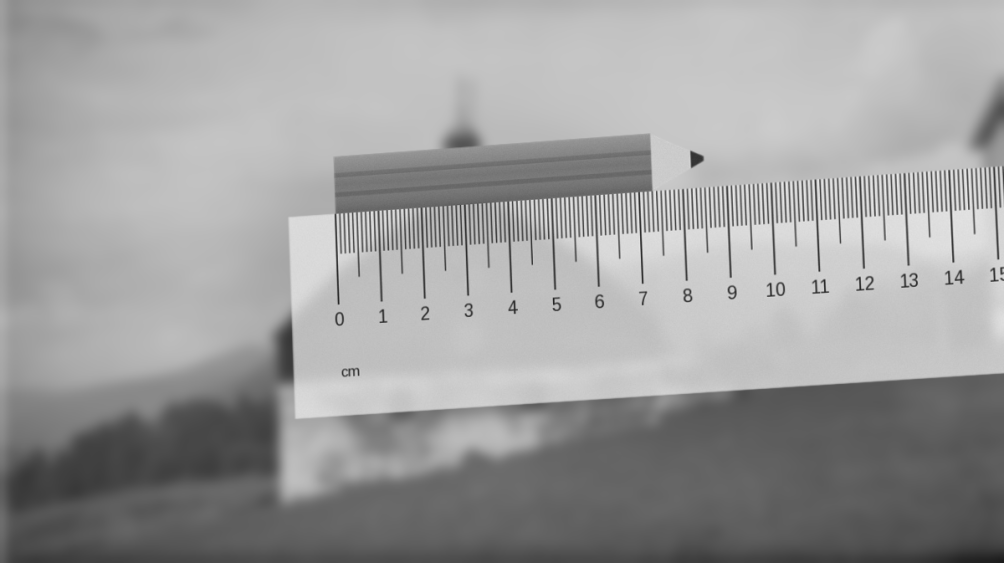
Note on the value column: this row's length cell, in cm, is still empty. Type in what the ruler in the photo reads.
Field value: 8.5 cm
